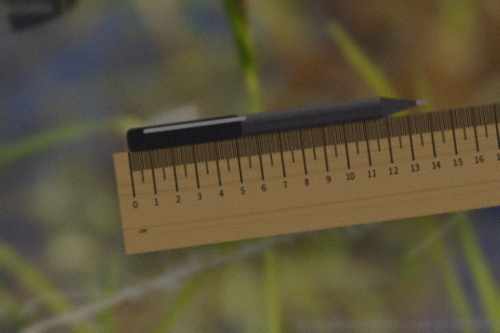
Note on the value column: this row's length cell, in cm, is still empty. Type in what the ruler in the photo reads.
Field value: 14 cm
